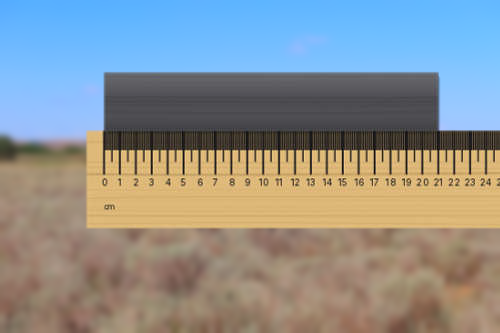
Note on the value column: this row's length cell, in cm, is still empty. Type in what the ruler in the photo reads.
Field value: 21 cm
